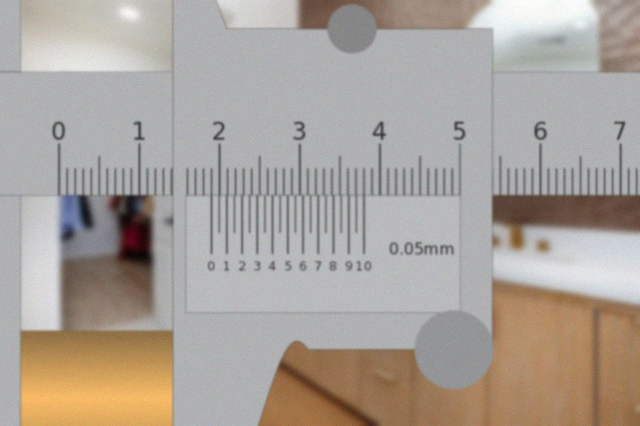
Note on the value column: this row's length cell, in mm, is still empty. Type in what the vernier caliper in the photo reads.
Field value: 19.0 mm
